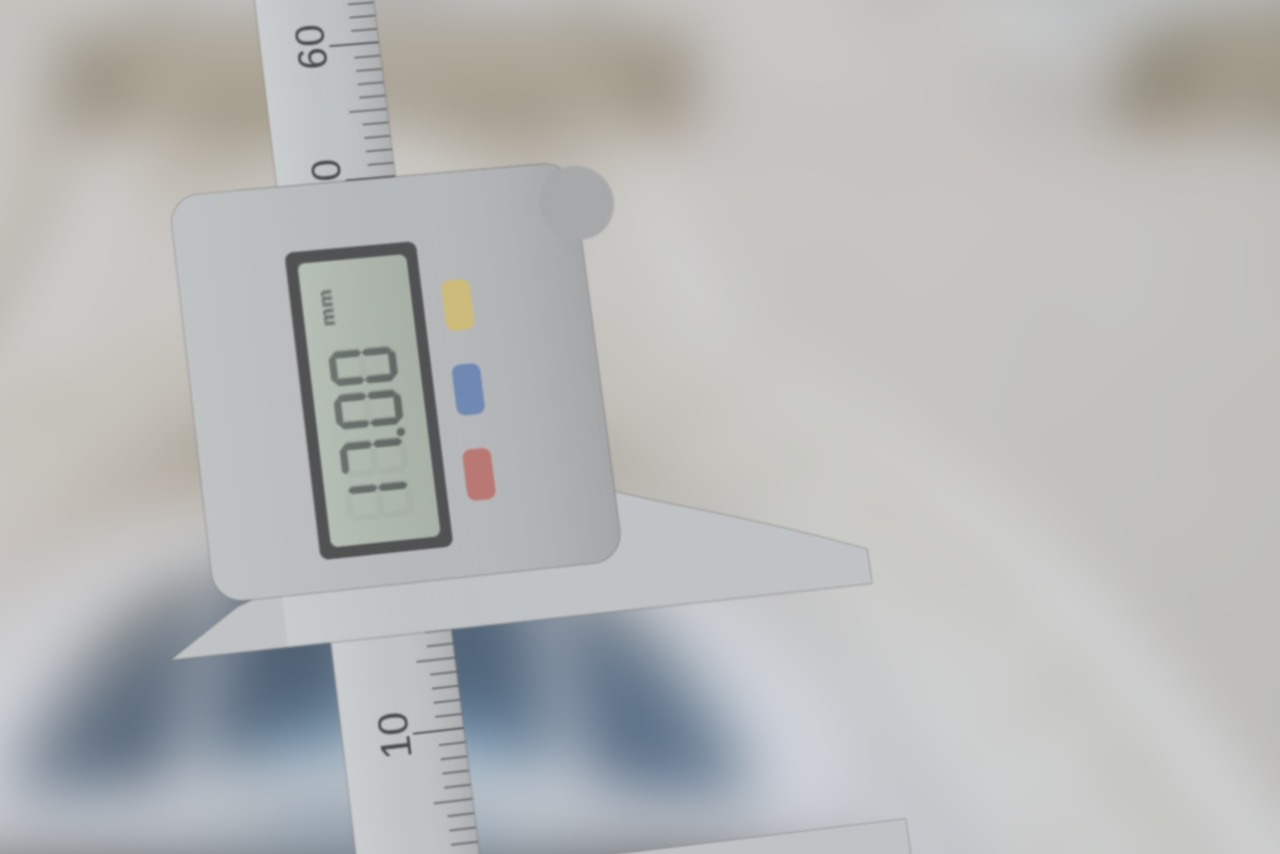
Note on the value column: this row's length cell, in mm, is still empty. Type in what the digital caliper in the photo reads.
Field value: 17.00 mm
